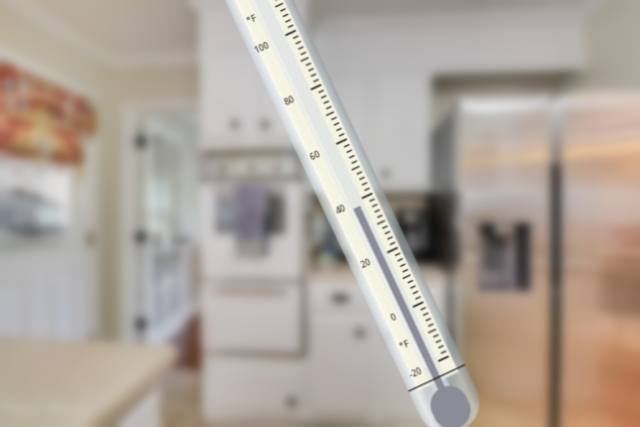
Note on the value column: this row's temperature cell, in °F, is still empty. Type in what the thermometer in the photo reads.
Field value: 38 °F
